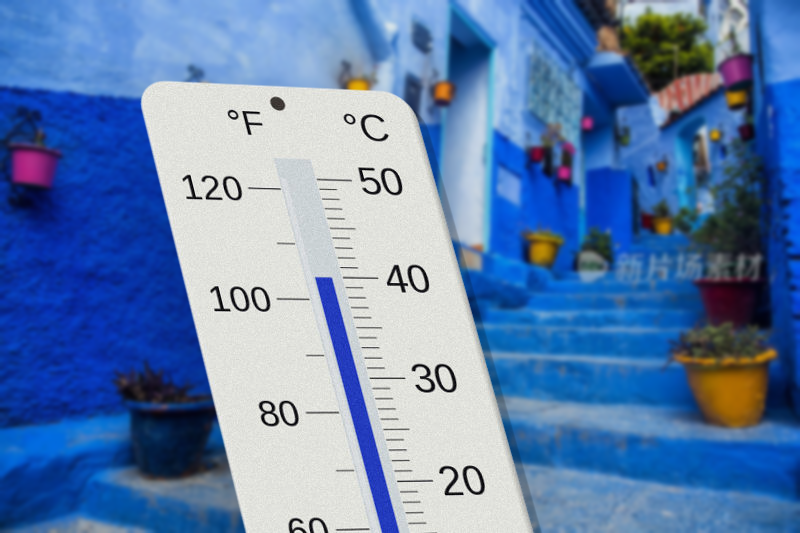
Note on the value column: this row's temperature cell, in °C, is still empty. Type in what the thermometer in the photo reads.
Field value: 40 °C
